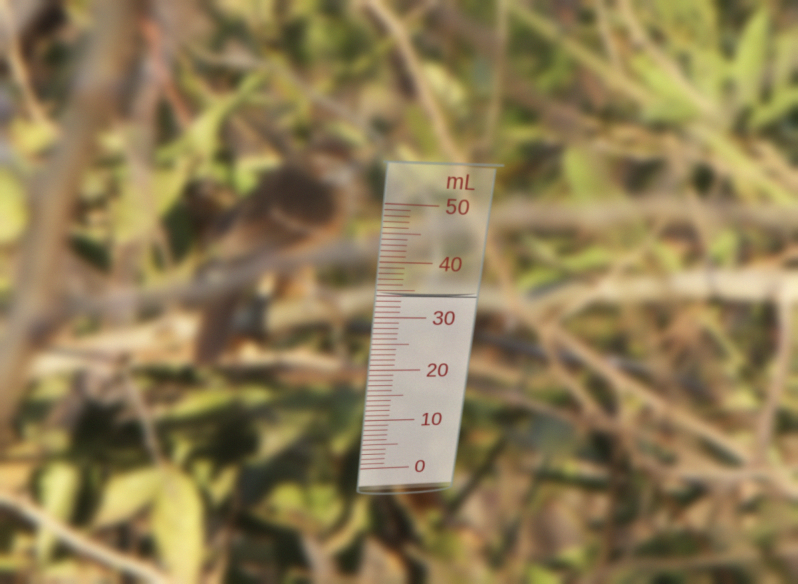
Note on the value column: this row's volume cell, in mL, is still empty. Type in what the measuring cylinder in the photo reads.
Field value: 34 mL
